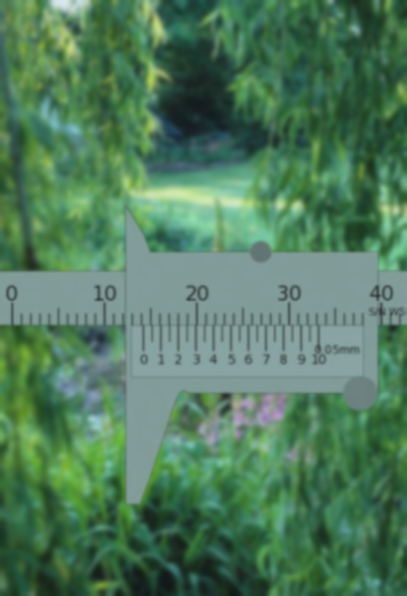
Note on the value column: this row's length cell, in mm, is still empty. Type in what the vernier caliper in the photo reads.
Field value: 14.2 mm
